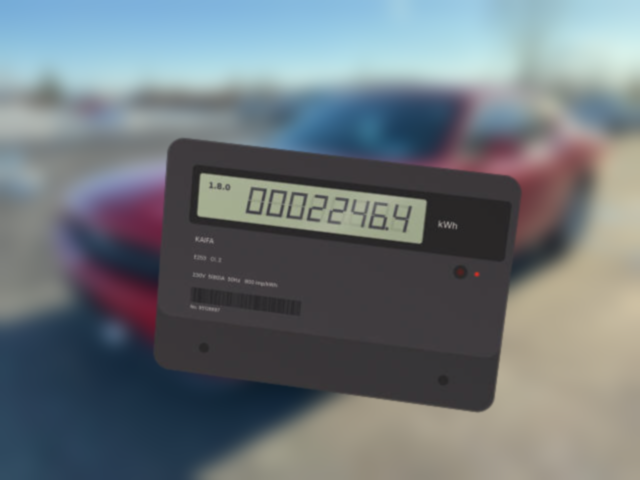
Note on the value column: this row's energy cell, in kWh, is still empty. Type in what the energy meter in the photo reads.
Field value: 2246.4 kWh
